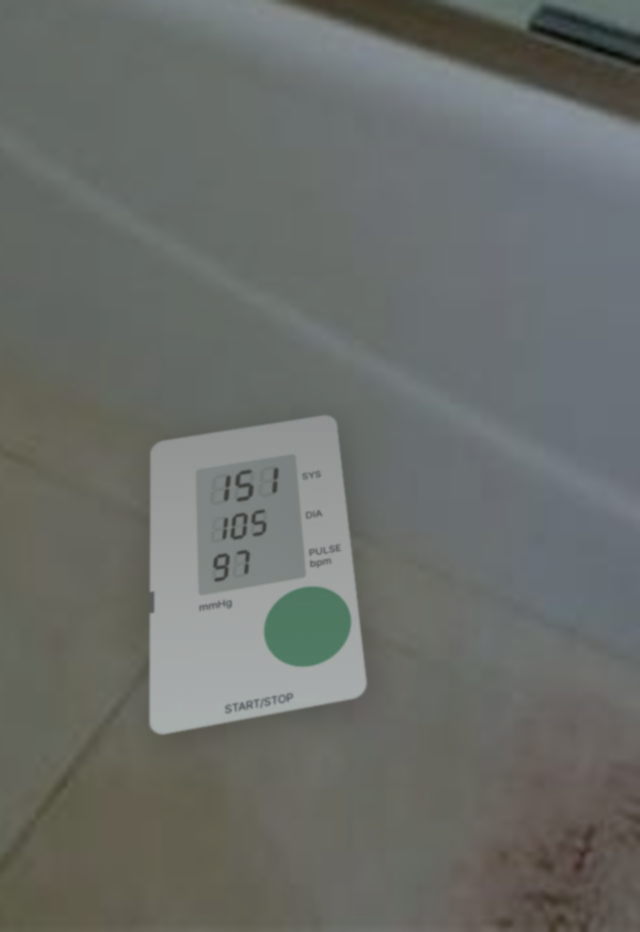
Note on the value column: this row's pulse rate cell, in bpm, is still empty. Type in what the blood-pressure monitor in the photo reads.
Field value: 97 bpm
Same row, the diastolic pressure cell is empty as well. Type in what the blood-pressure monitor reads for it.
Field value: 105 mmHg
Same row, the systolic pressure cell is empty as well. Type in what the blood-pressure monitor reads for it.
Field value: 151 mmHg
